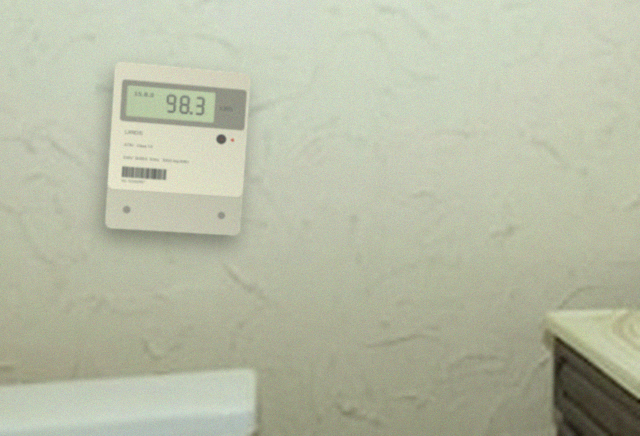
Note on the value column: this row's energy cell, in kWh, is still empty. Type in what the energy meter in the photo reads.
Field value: 98.3 kWh
